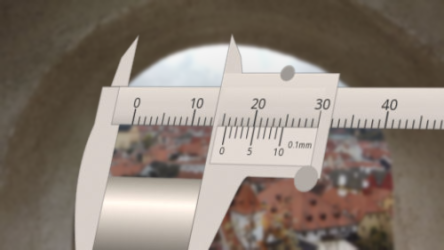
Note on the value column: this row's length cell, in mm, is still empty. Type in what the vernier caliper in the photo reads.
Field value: 15.6 mm
